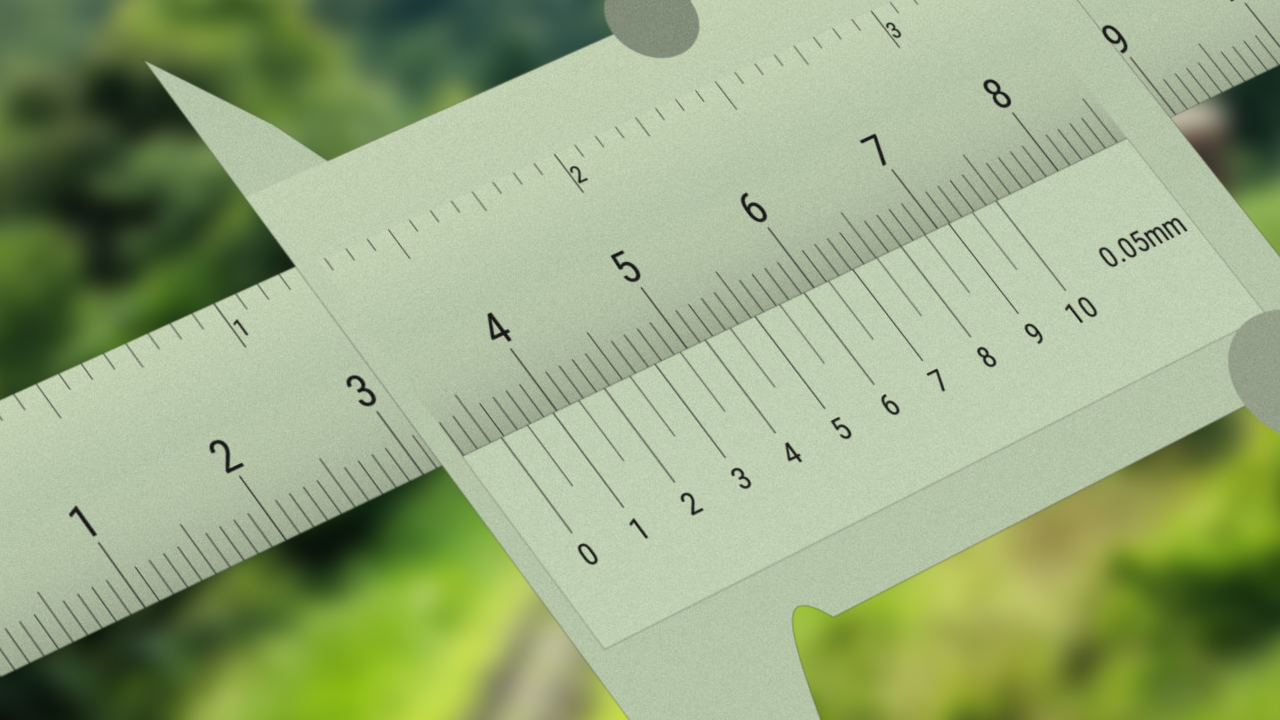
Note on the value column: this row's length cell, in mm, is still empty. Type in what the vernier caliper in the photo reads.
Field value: 35.8 mm
